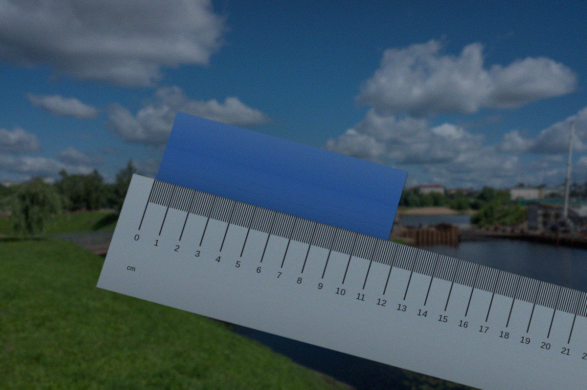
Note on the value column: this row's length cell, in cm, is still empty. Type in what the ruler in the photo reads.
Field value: 11.5 cm
